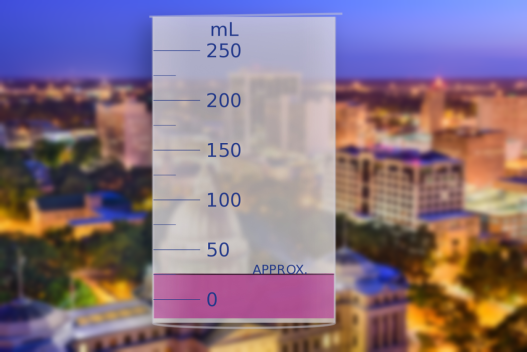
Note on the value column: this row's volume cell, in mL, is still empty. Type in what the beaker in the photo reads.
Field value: 25 mL
